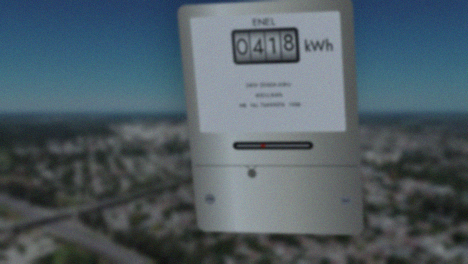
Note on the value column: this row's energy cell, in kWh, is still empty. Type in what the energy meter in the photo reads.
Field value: 418 kWh
